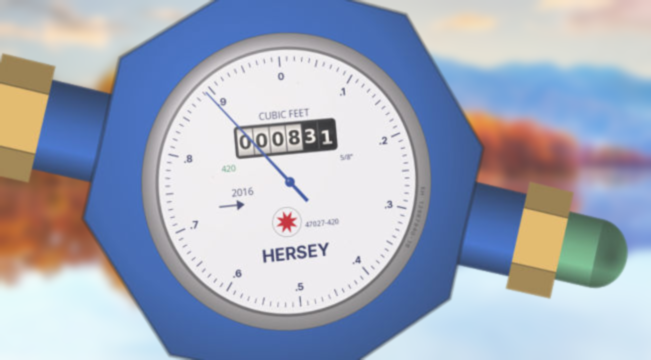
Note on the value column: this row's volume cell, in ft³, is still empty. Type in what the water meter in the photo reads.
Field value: 830.89 ft³
